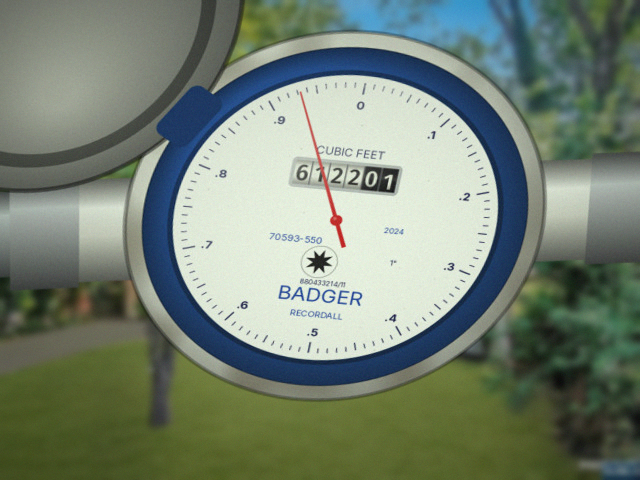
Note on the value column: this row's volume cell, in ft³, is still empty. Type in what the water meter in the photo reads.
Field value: 612200.93 ft³
